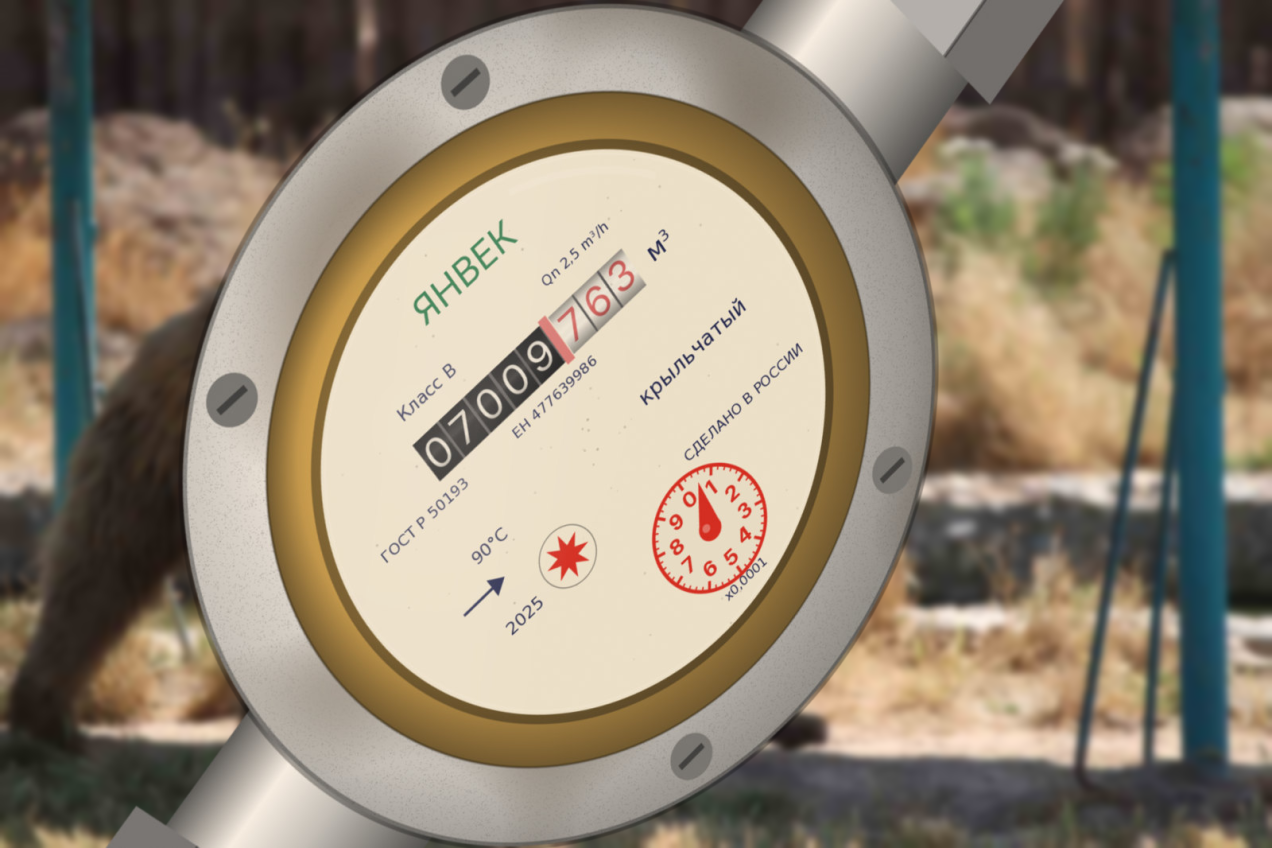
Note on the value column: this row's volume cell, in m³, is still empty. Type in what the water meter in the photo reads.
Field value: 7009.7630 m³
